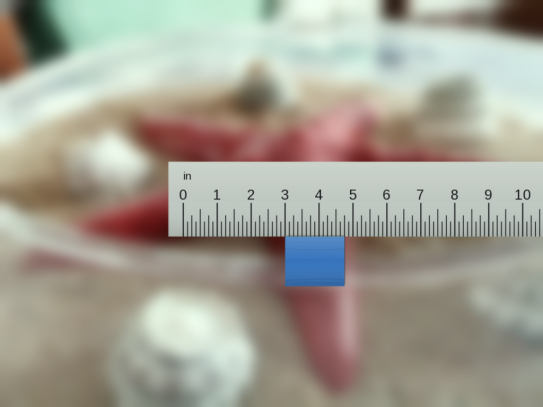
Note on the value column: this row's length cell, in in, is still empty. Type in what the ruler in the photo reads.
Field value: 1.75 in
